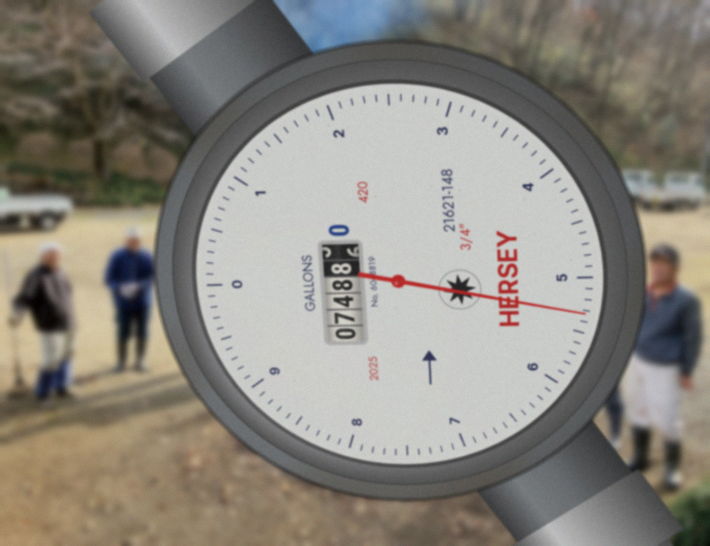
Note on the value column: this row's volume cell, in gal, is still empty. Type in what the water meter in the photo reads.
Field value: 748855.3 gal
